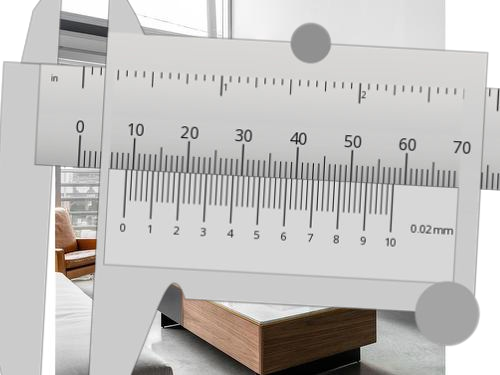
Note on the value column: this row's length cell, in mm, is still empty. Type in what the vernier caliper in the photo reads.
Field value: 8.8 mm
